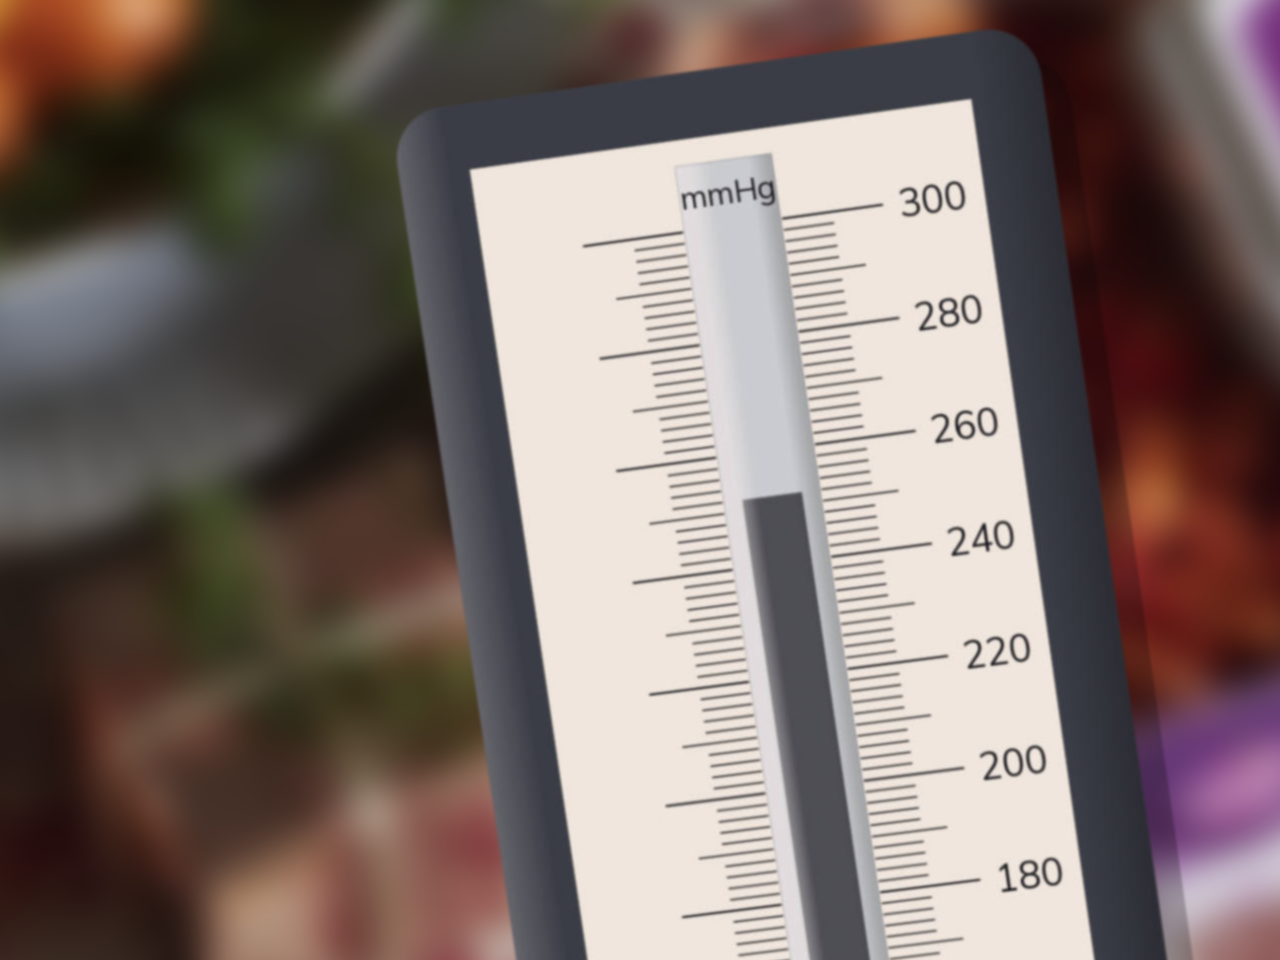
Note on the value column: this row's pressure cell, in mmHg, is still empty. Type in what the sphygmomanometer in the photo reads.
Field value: 252 mmHg
